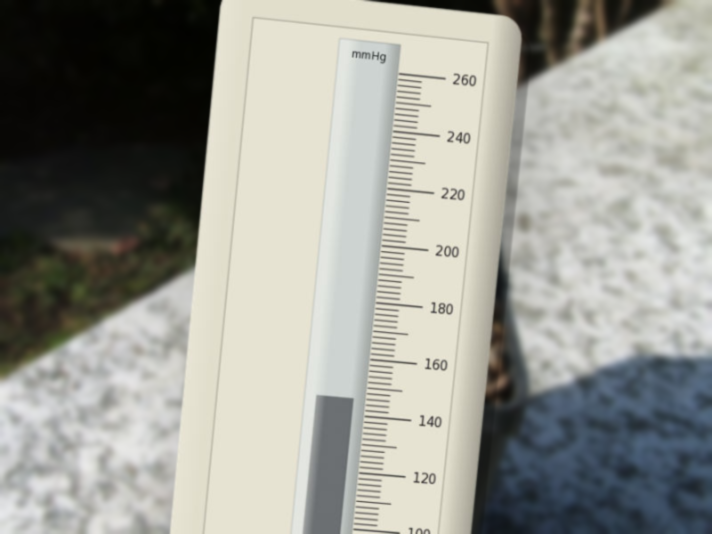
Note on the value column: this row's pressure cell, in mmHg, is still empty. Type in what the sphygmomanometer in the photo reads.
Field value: 146 mmHg
